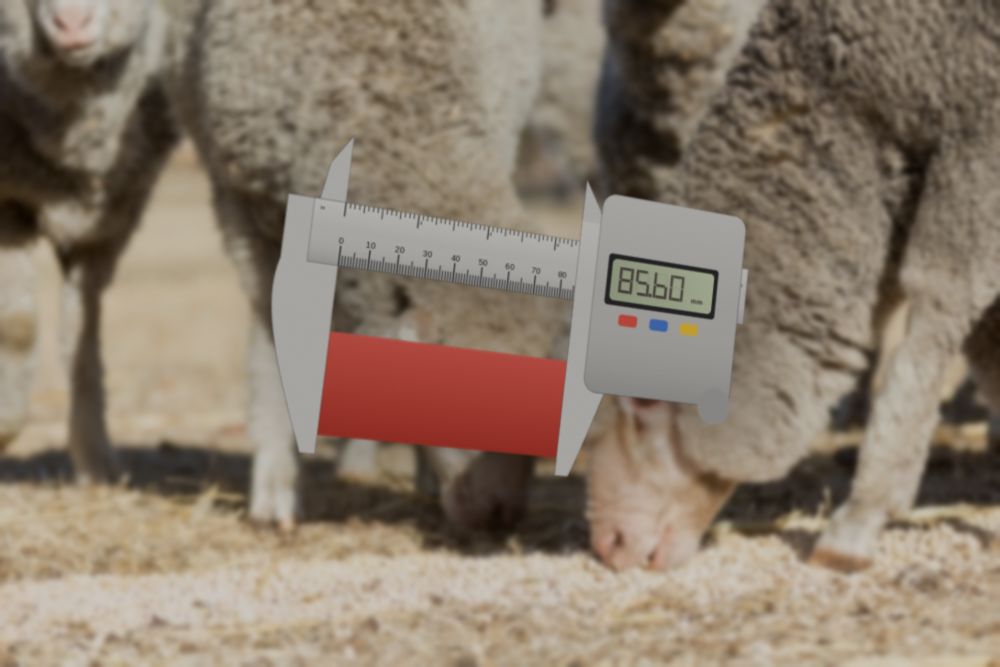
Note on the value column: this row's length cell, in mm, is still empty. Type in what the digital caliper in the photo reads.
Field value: 85.60 mm
